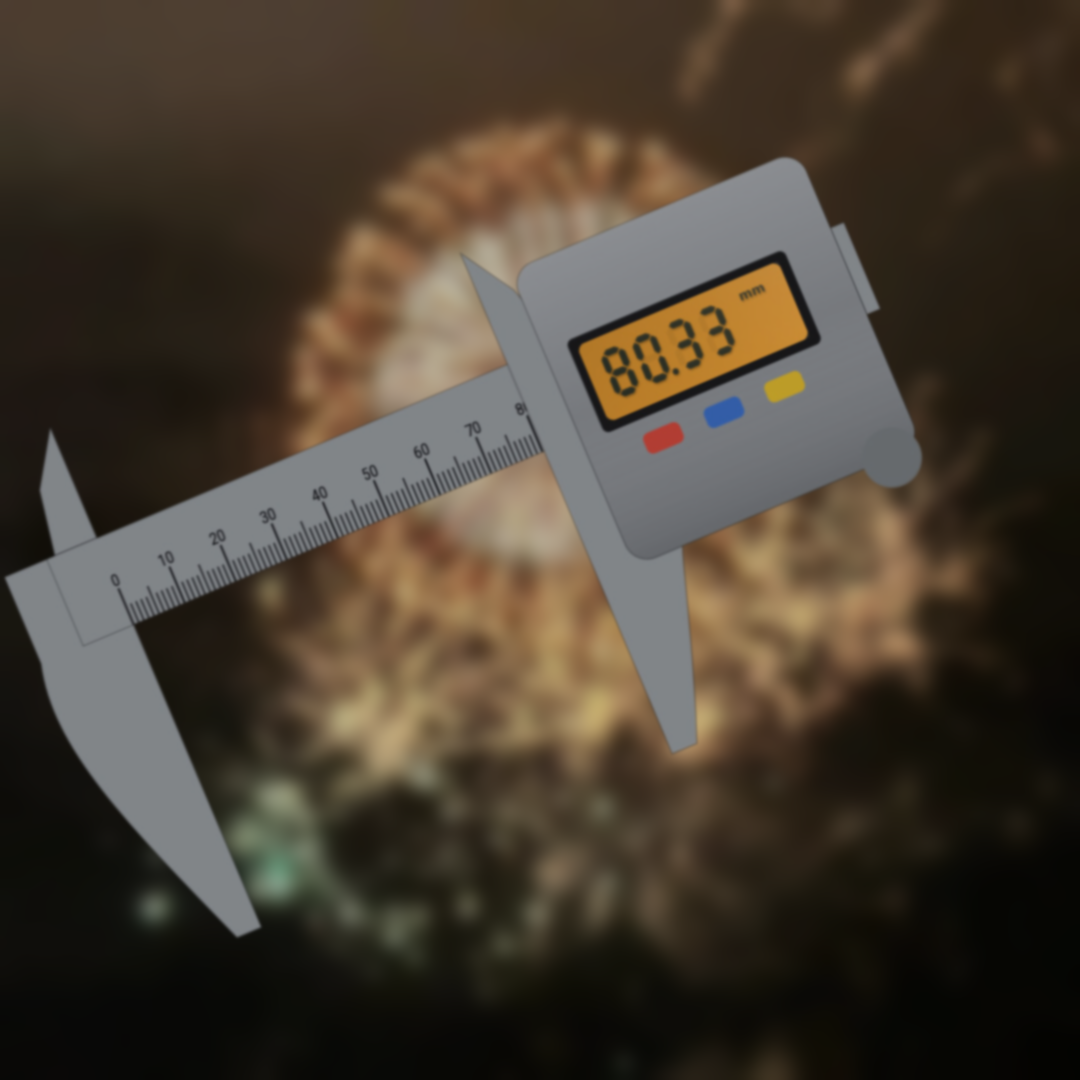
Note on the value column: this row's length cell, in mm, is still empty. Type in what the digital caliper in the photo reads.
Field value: 80.33 mm
